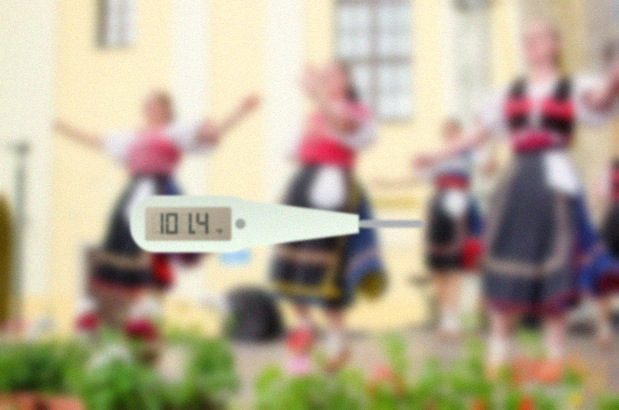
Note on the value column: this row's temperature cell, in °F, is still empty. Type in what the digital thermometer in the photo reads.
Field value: 101.4 °F
